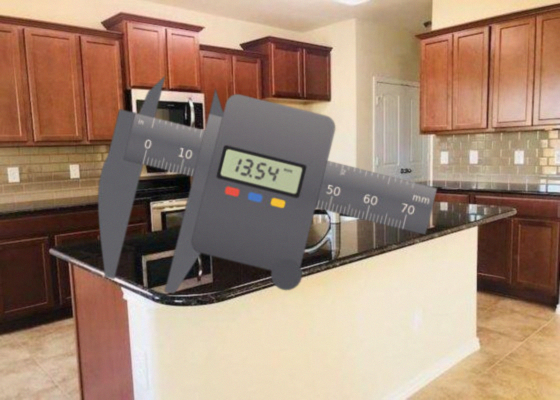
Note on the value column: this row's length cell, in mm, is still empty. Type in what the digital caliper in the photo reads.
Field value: 13.54 mm
